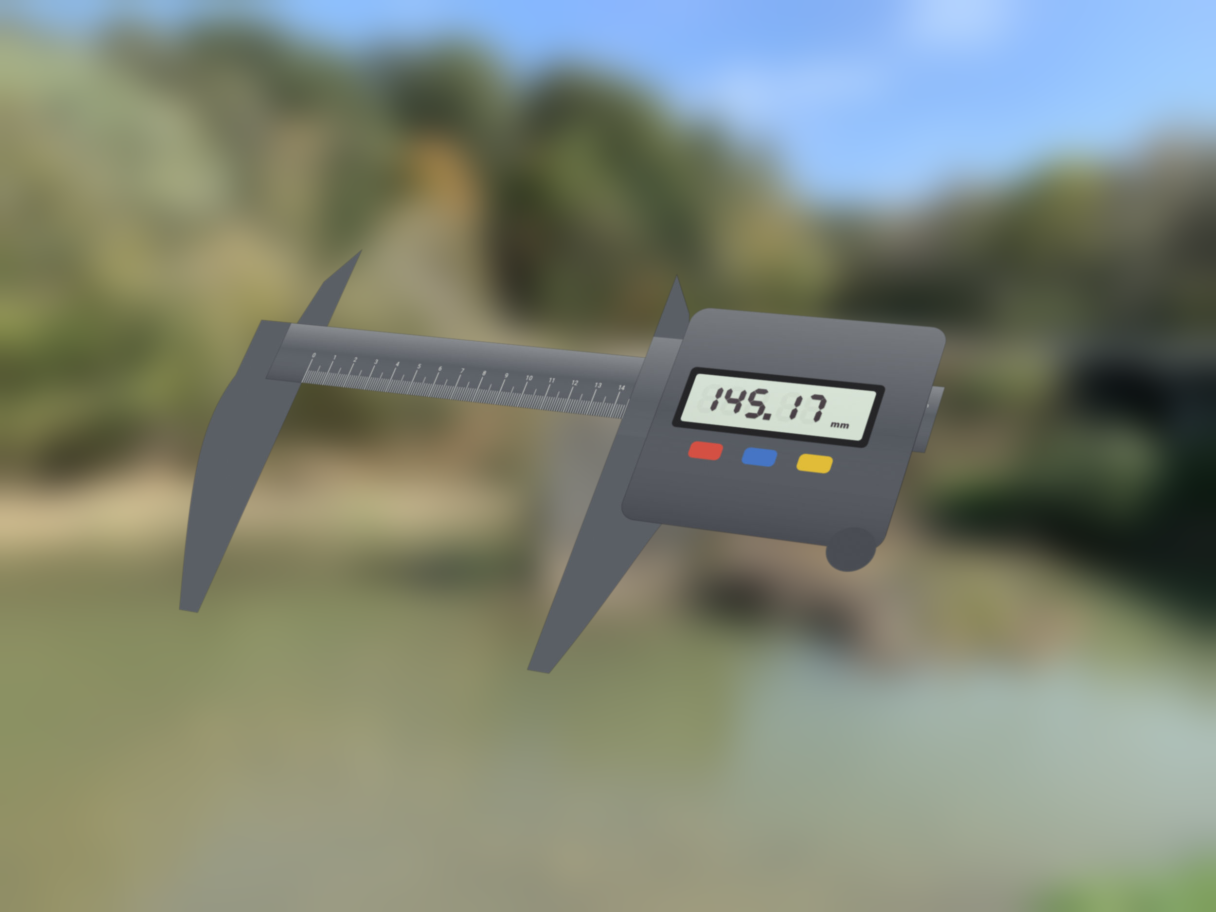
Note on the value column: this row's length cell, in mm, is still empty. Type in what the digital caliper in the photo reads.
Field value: 145.17 mm
